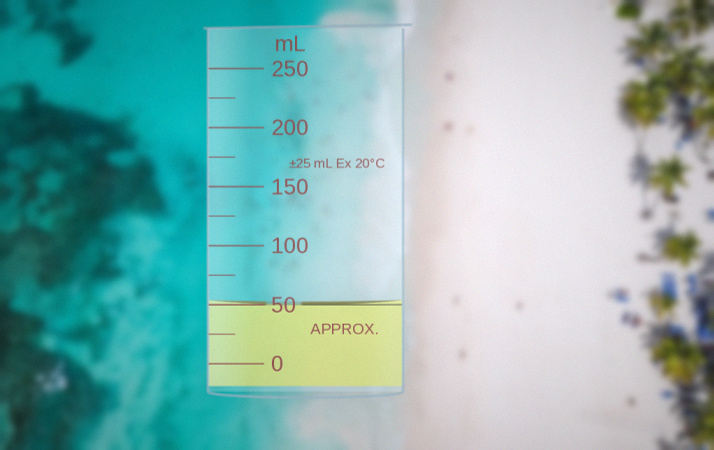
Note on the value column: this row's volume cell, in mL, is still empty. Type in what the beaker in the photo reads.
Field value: 50 mL
